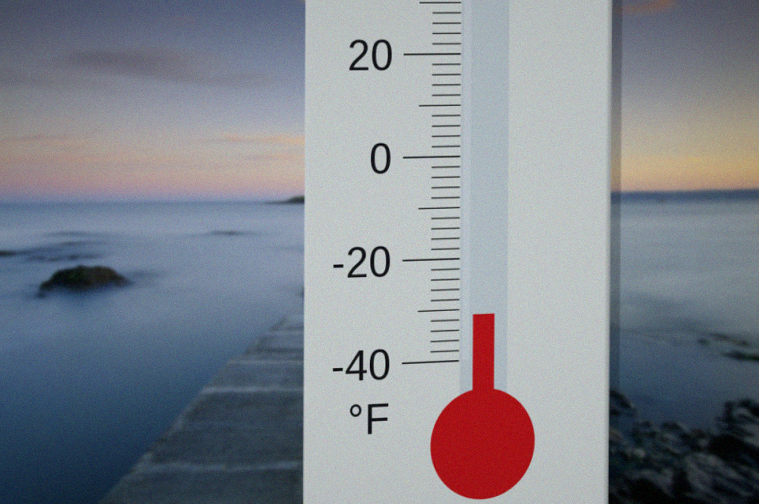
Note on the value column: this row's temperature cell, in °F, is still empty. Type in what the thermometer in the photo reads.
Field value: -31 °F
